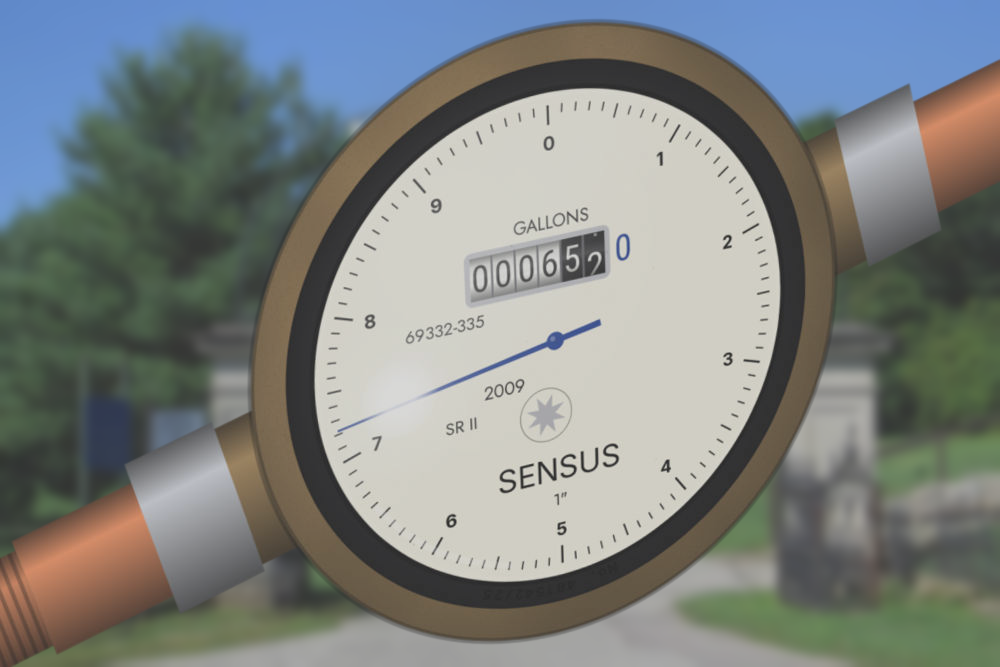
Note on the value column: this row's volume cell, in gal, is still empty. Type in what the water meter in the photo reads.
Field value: 6517.2 gal
